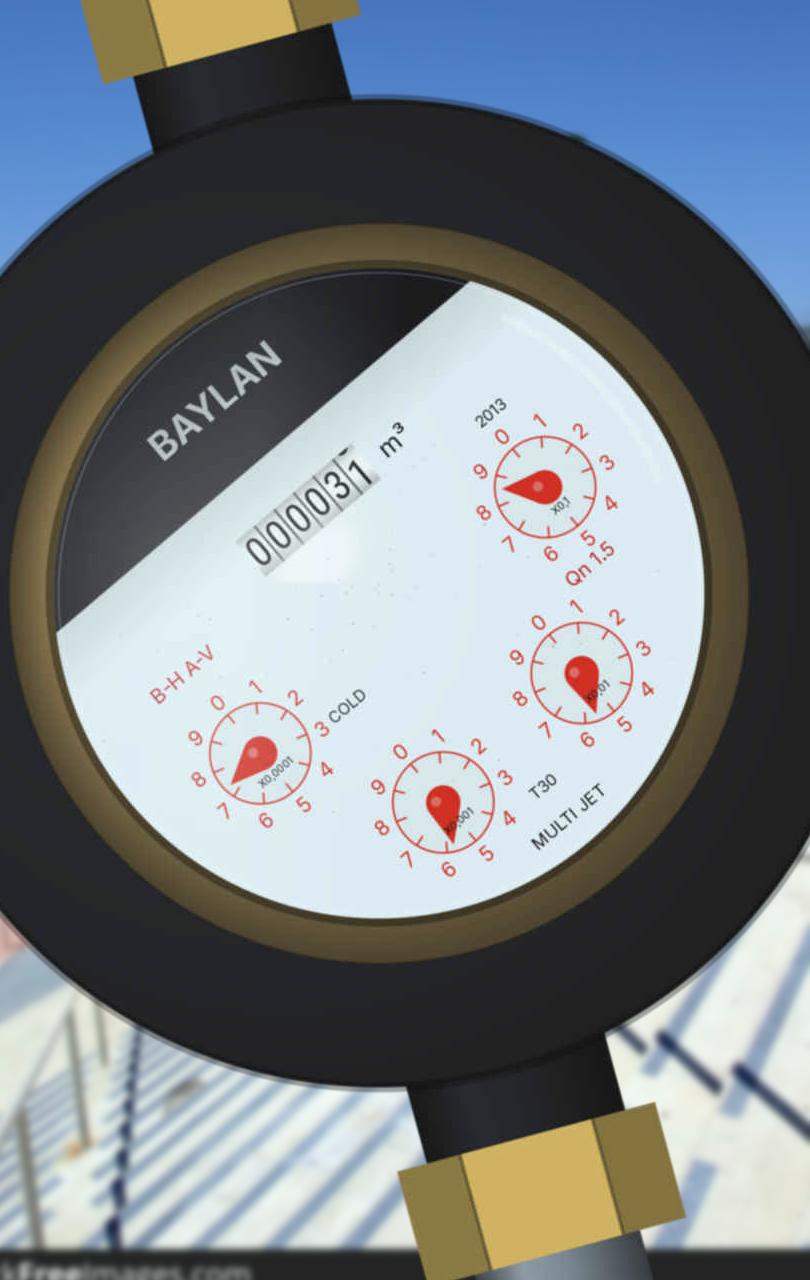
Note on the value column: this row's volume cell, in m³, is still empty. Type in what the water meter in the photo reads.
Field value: 30.8557 m³
